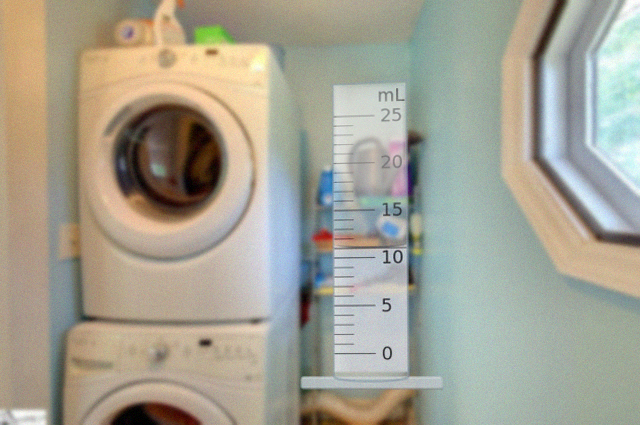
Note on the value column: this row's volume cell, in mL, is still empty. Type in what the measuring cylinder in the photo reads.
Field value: 11 mL
